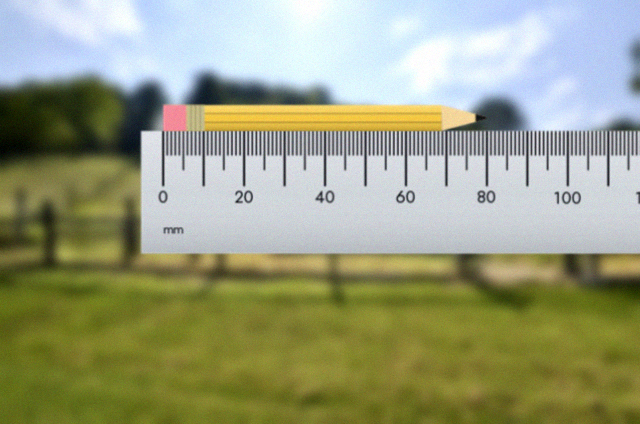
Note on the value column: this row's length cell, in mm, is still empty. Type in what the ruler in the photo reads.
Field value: 80 mm
